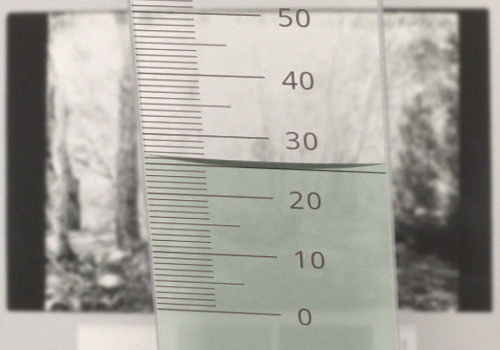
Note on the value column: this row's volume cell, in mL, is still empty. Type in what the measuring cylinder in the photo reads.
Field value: 25 mL
